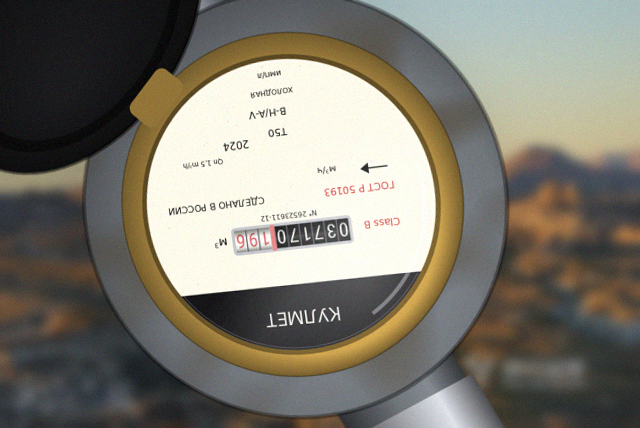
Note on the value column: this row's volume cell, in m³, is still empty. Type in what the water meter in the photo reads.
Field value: 37170.196 m³
